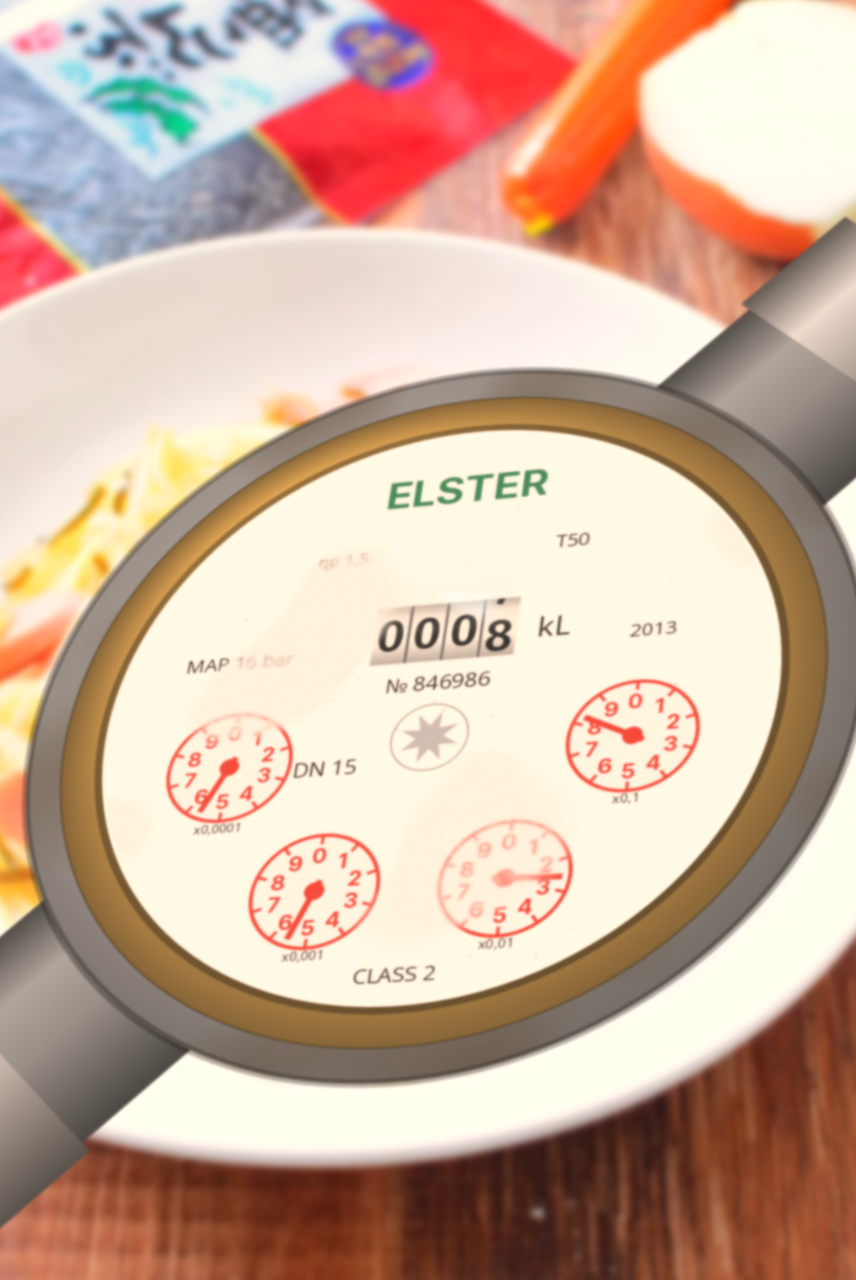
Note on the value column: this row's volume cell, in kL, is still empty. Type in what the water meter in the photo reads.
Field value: 7.8255 kL
